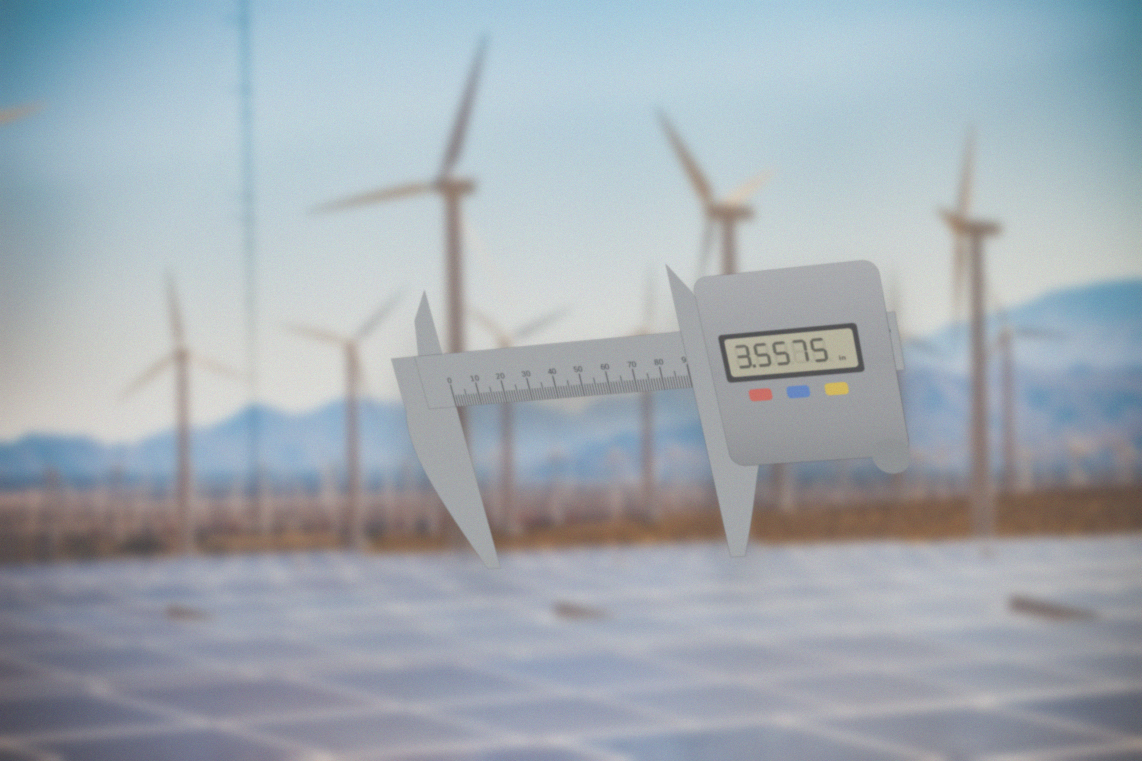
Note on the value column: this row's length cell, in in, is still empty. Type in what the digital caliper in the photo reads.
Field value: 3.5575 in
